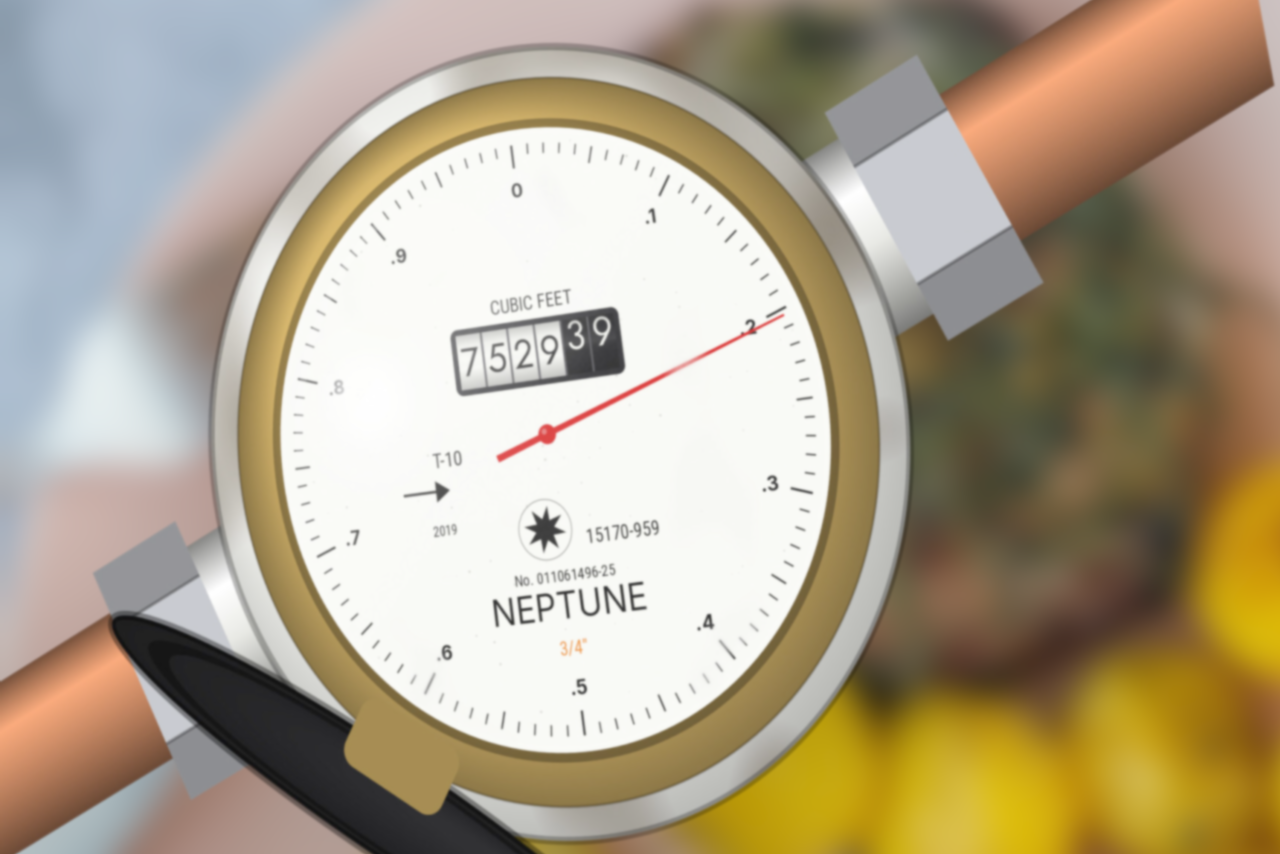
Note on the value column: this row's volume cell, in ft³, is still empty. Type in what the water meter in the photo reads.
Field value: 752939.20 ft³
